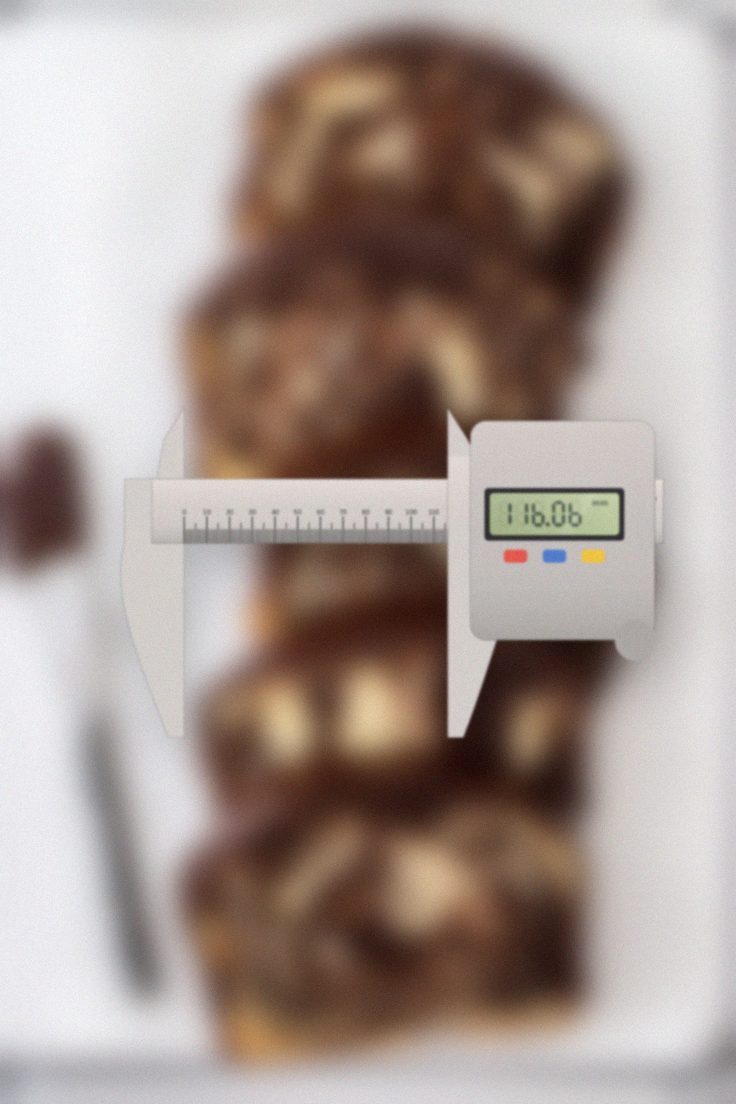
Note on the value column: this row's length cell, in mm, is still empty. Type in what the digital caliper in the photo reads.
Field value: 116.06 mm
